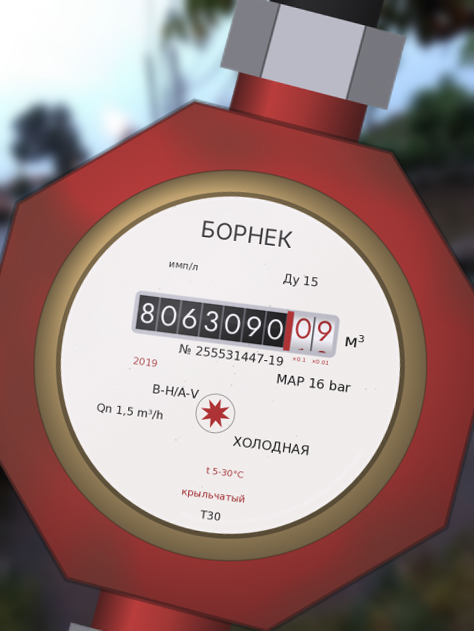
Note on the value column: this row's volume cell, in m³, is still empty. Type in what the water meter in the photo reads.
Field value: 8063090.09 m³
